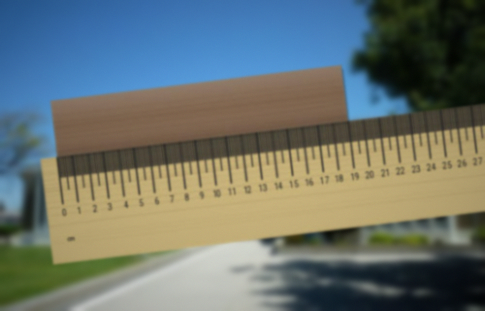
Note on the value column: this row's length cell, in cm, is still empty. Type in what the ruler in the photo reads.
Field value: 19 cm
